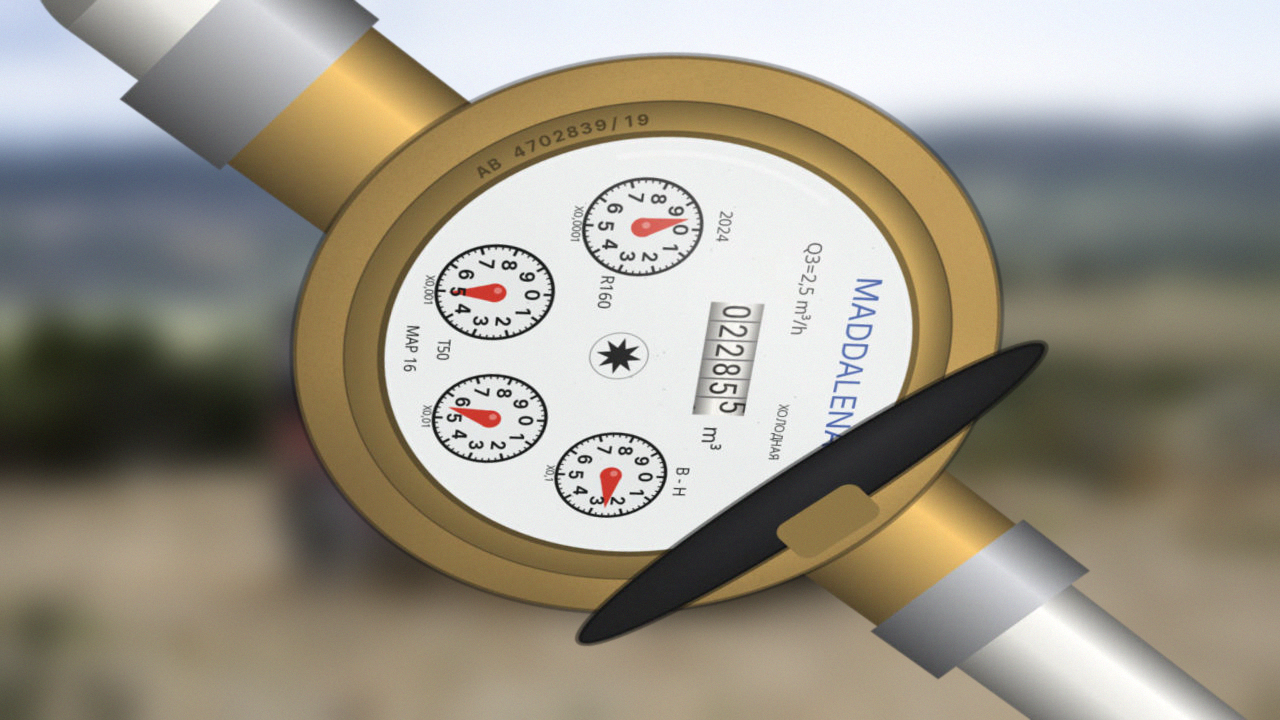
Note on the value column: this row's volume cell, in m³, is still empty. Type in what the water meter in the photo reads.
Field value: 22855.2549 m³
